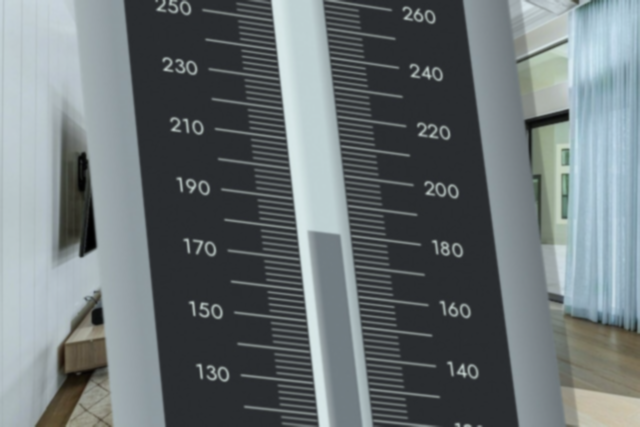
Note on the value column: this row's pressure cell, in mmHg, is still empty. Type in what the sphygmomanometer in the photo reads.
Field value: 180 mmHg
